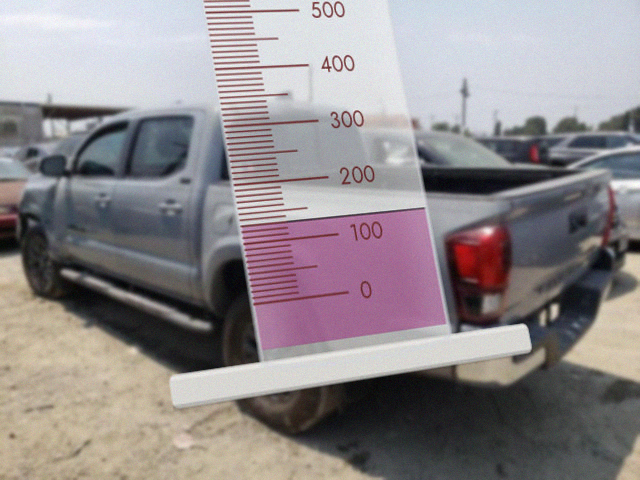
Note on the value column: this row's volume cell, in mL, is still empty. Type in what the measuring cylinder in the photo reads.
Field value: 130 mL
